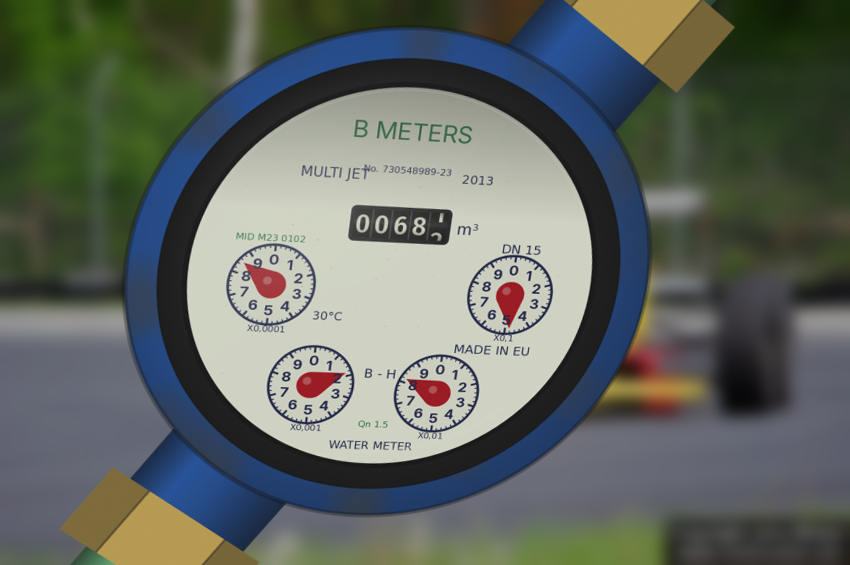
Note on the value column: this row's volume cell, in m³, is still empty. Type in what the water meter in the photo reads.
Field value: 681.4818 m³
